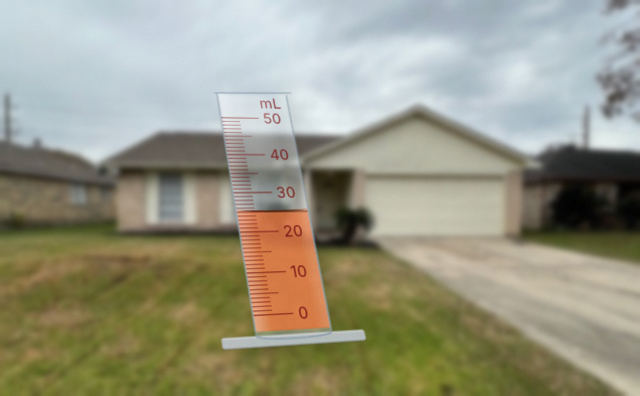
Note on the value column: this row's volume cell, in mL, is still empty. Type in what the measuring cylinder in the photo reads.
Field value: 25 mL
